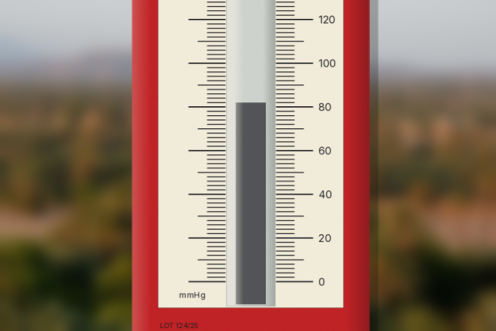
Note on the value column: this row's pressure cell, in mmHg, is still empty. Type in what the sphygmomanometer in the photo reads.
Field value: 82 mmHg
